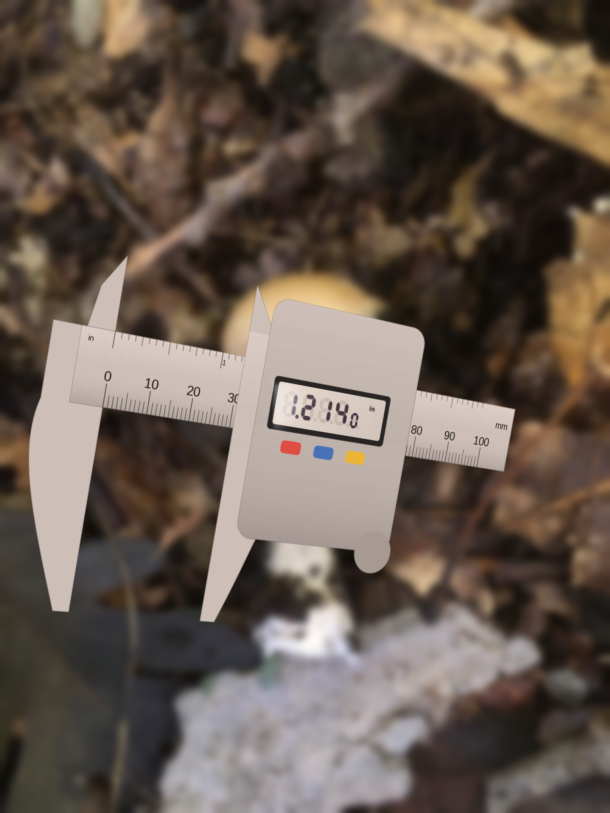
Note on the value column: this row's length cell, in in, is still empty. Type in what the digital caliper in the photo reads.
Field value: 1.2140 in
